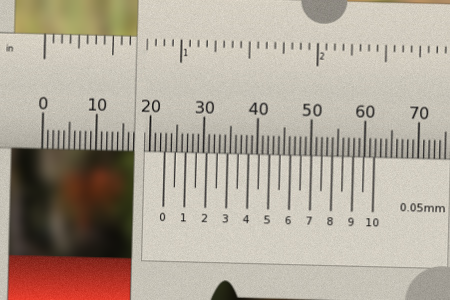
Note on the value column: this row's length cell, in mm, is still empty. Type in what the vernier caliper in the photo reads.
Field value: 22.8 mm
